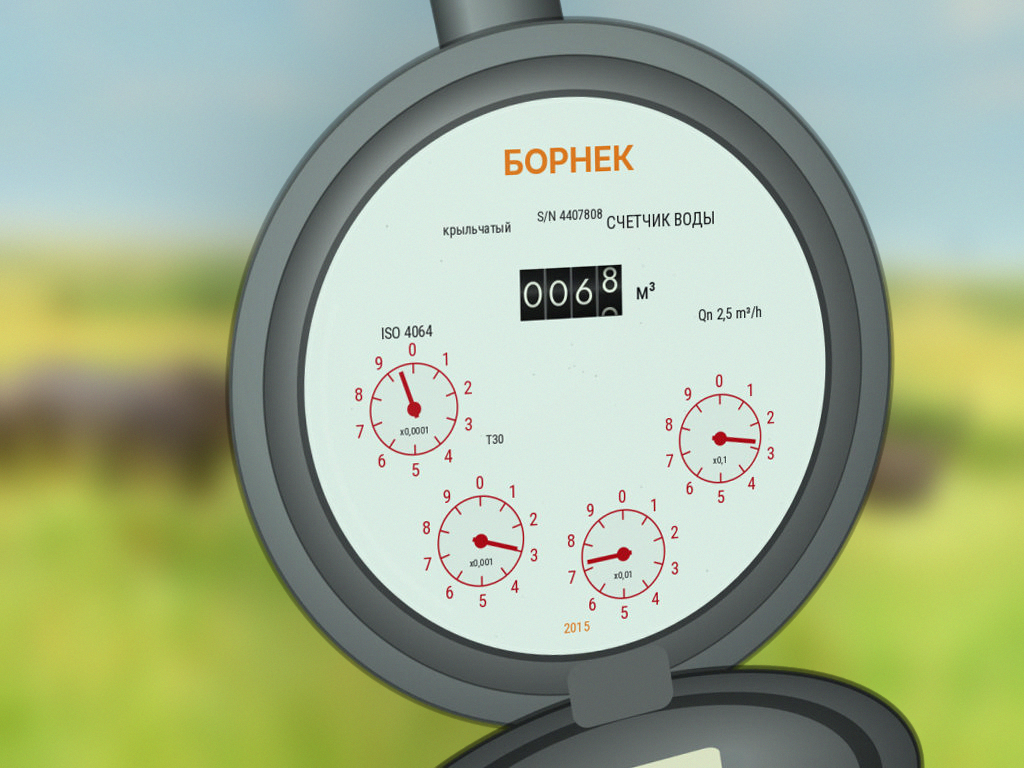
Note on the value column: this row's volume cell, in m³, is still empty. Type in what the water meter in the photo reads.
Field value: 68.2729 m³
